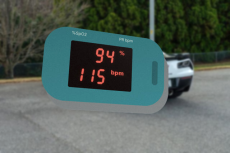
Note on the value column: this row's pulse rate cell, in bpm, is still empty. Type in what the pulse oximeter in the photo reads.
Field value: 115 bpm
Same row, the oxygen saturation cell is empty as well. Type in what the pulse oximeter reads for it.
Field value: 94 %
